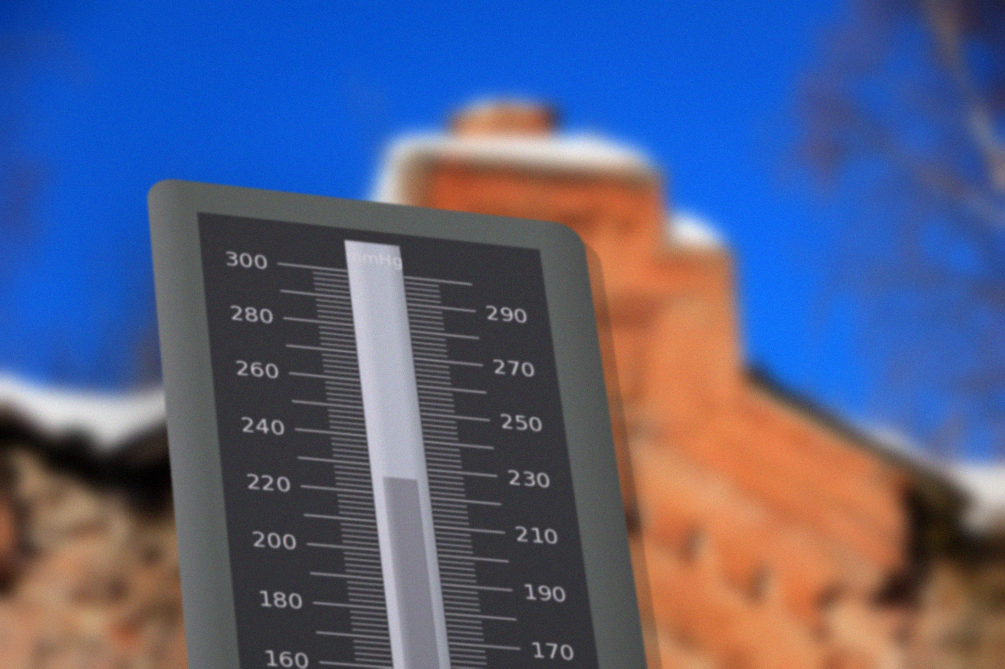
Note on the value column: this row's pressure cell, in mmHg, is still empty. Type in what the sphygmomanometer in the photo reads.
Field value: 226 mmHg
